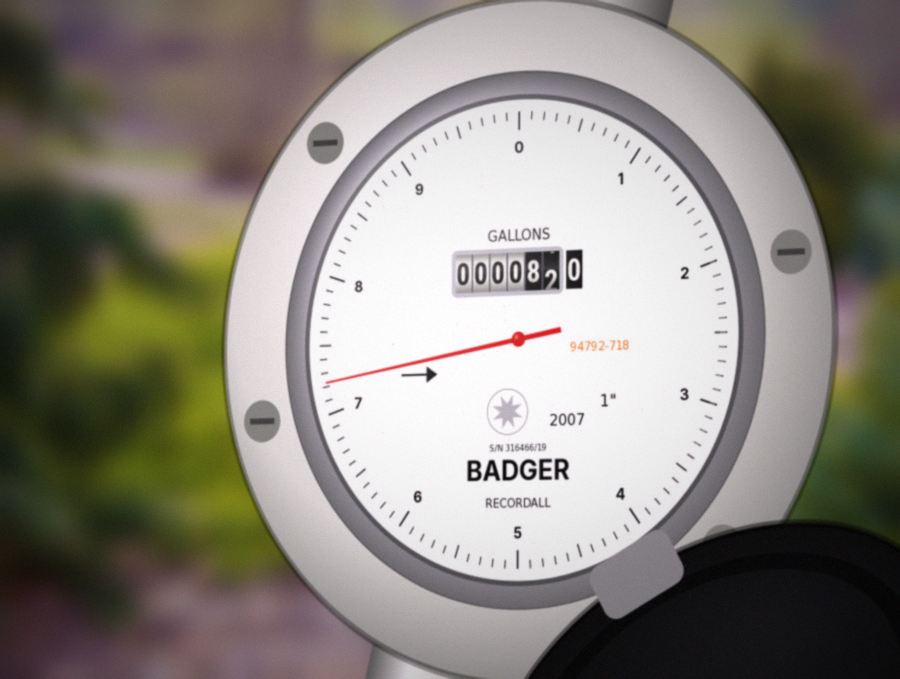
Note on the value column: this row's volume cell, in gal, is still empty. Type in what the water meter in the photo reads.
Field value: 817.2 gal
